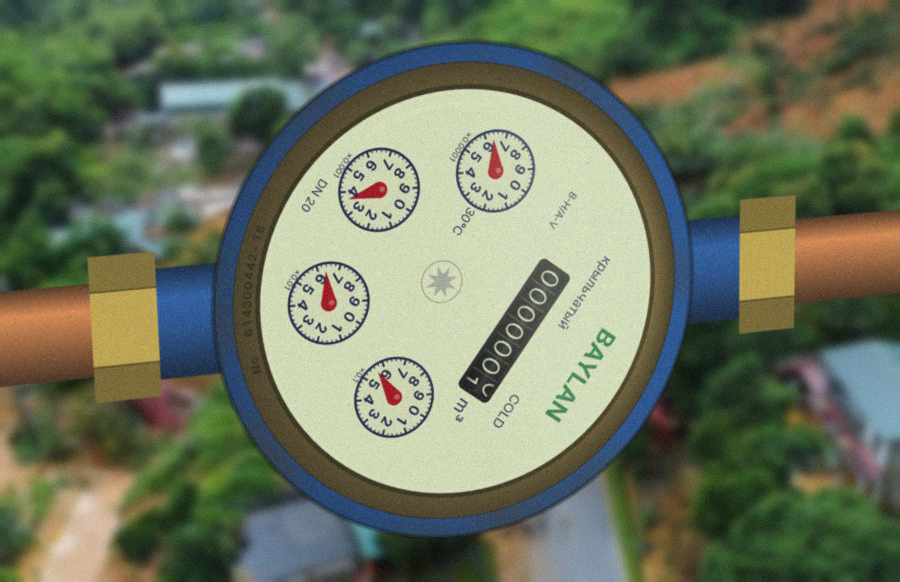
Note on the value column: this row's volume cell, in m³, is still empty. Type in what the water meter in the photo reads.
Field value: 0.5636 m³
